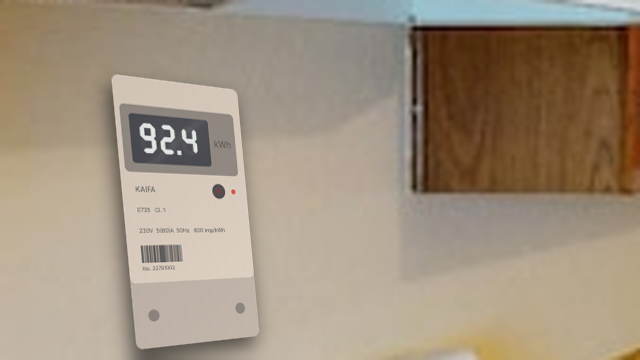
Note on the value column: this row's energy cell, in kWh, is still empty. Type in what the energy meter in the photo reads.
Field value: 92.4 kWh
